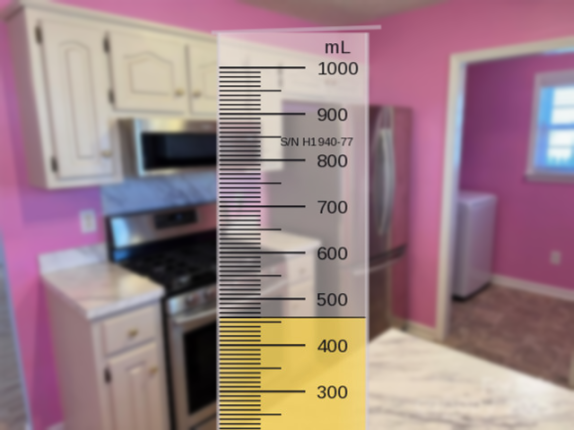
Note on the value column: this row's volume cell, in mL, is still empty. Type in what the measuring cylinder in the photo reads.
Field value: 460 mL
